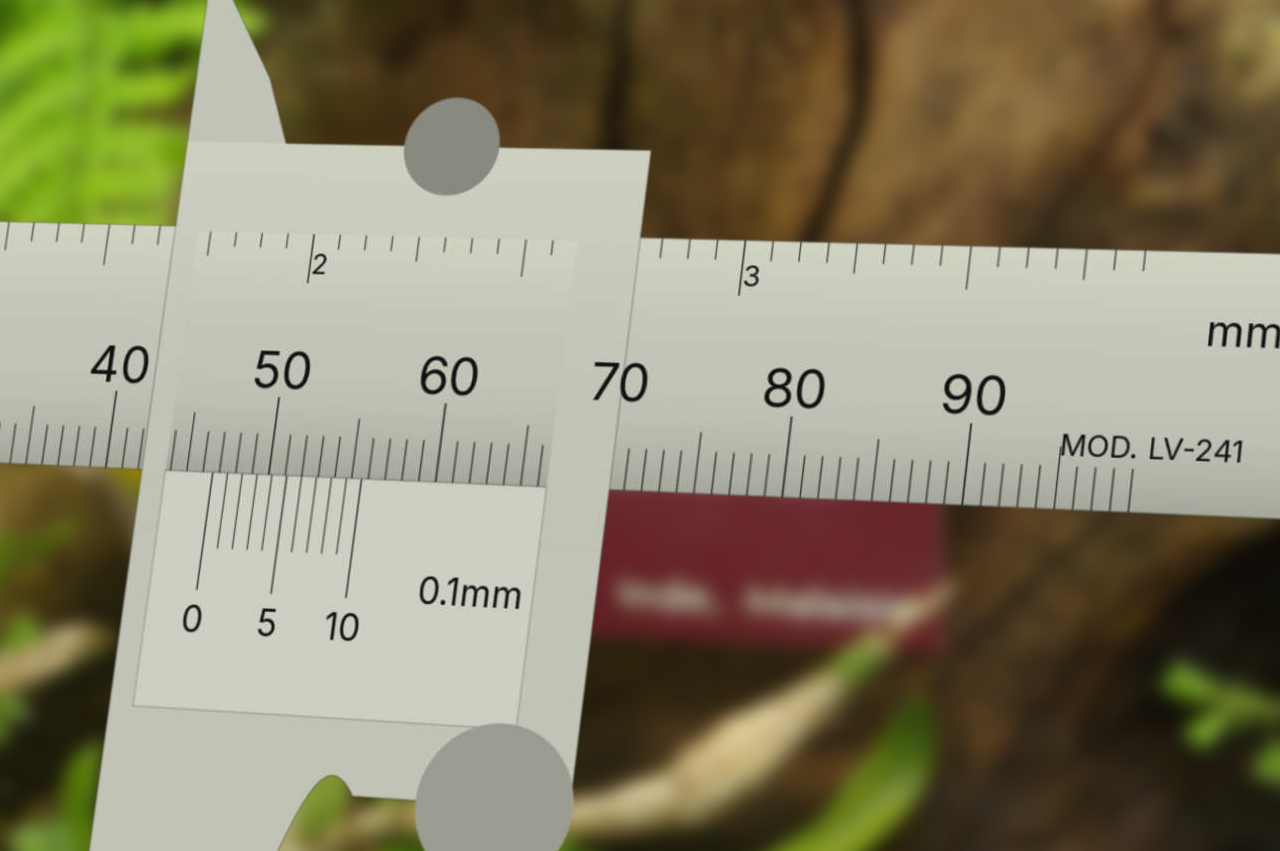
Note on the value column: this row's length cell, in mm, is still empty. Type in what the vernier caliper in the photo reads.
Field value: 46.6 mm
